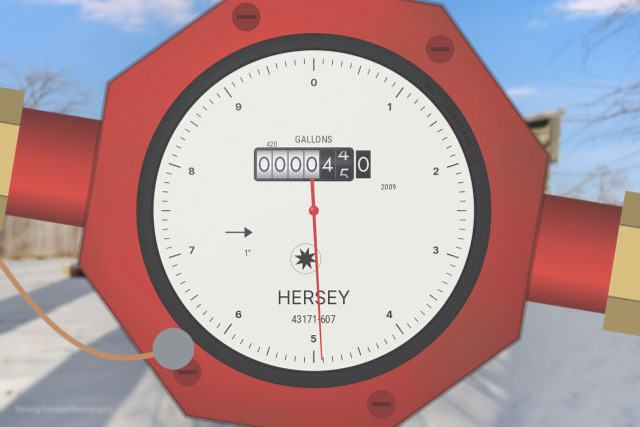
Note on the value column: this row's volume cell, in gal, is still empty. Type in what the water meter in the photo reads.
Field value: 444.9 gal
